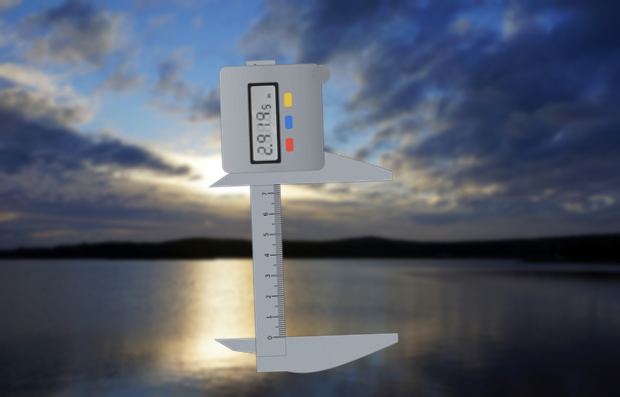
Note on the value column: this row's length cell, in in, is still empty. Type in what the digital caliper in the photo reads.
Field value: 2.9195 in
